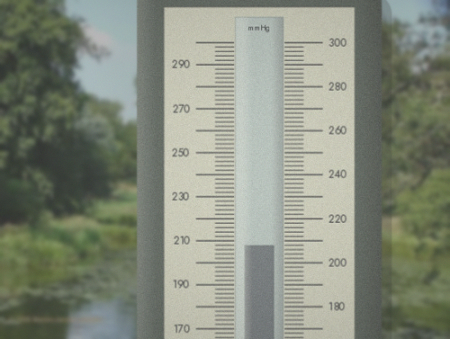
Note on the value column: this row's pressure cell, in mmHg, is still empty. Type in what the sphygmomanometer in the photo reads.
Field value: 208 mmHg
